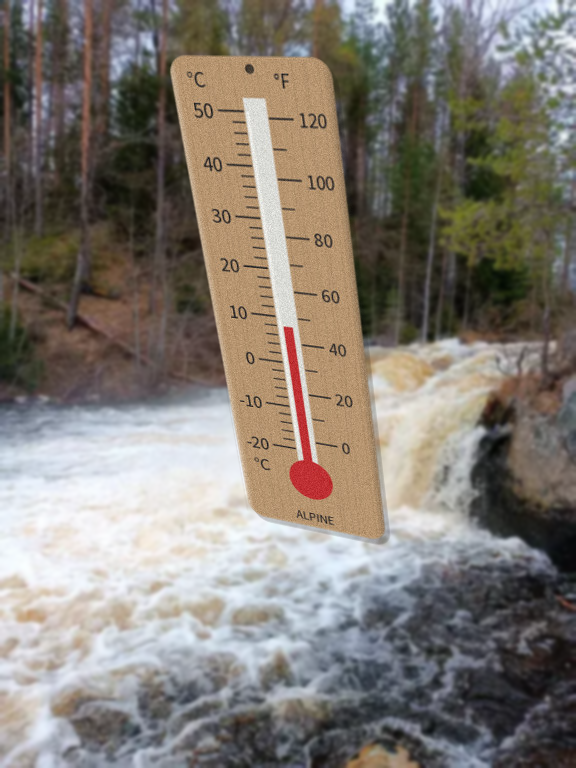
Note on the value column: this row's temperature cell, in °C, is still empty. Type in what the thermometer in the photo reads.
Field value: 8 °C
